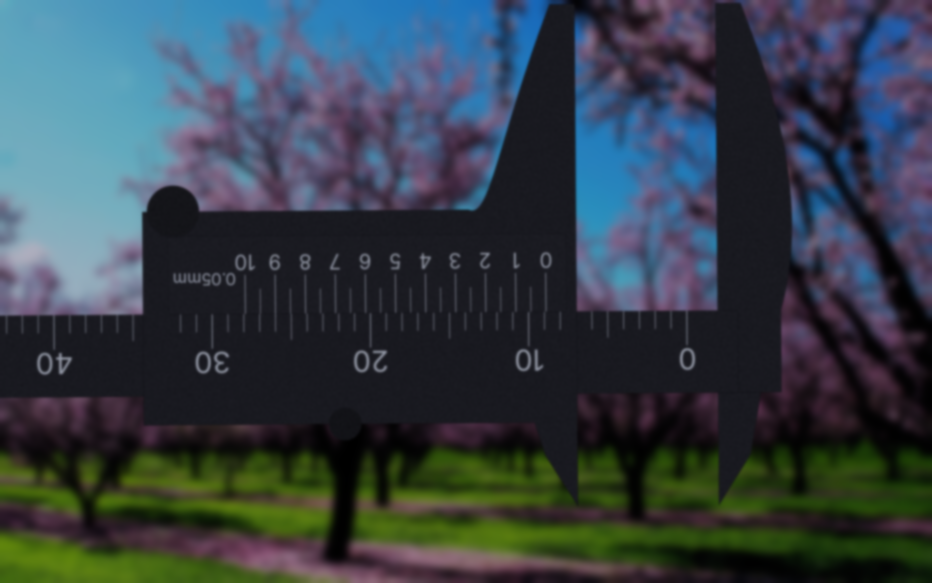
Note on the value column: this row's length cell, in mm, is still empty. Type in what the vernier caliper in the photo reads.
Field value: 8.9 mm
